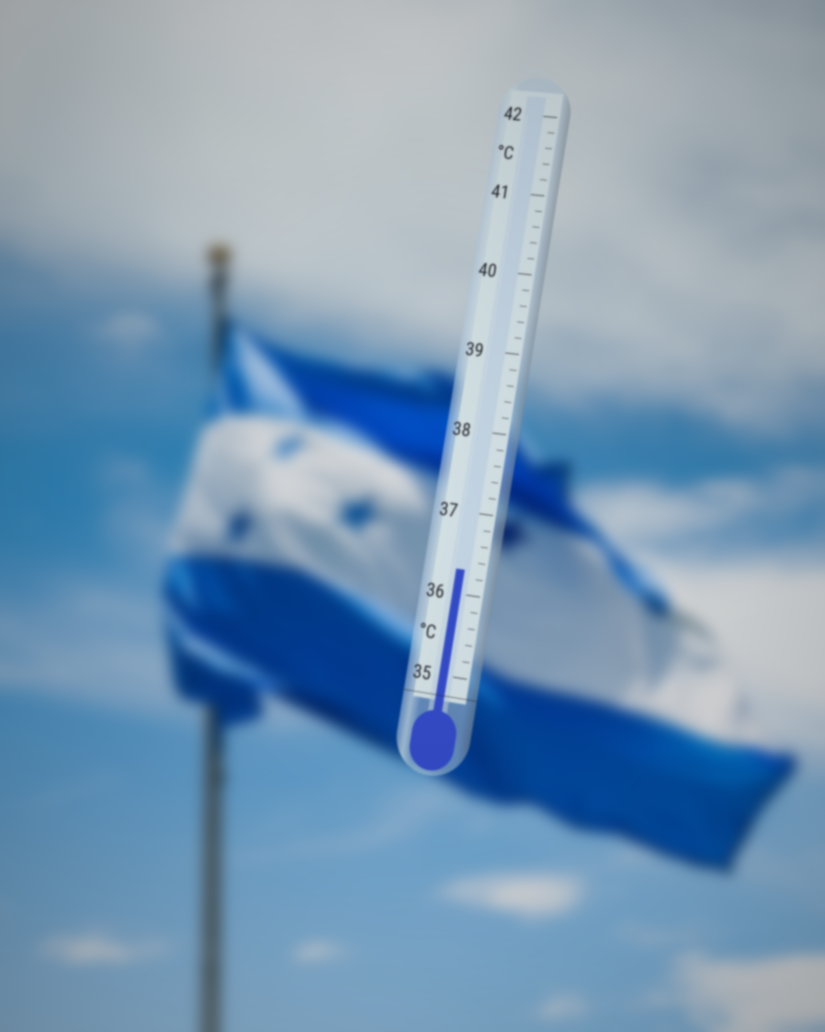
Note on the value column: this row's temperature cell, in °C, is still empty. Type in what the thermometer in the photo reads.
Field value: 36.3 °C
